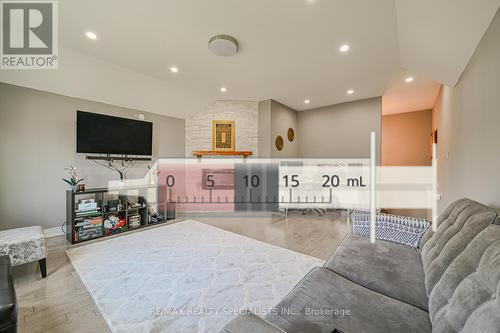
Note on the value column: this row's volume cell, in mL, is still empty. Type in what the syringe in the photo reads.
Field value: 8 mL
